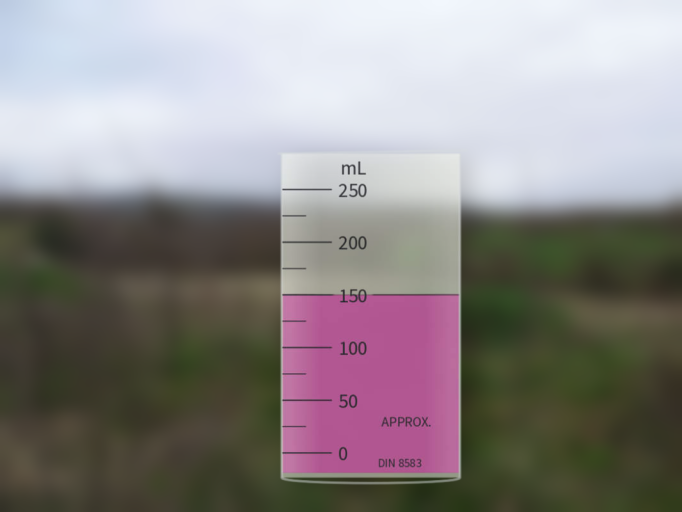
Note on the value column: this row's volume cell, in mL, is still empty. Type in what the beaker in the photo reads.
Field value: 150 mL
